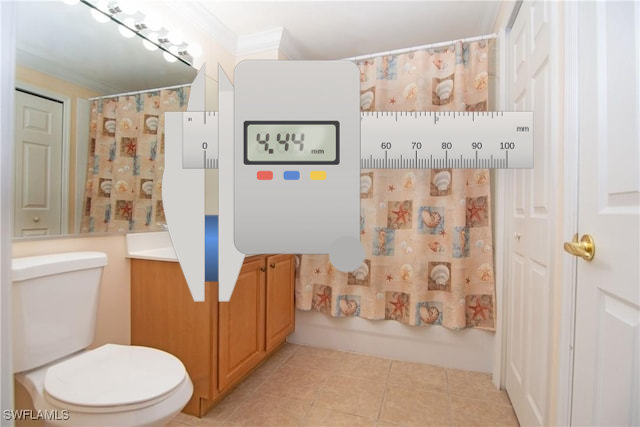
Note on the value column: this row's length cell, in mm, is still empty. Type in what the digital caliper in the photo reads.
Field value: 4.44 mm
